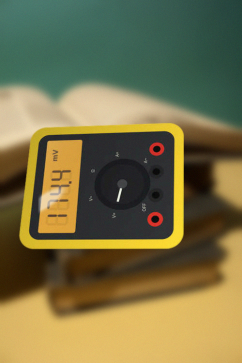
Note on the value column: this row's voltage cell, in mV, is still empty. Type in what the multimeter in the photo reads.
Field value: 174.4 mV
